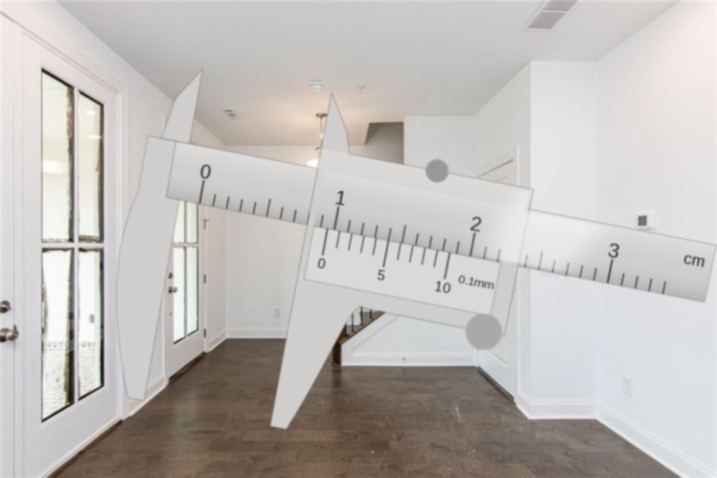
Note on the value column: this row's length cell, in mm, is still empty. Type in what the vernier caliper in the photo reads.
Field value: 9.5 mm
